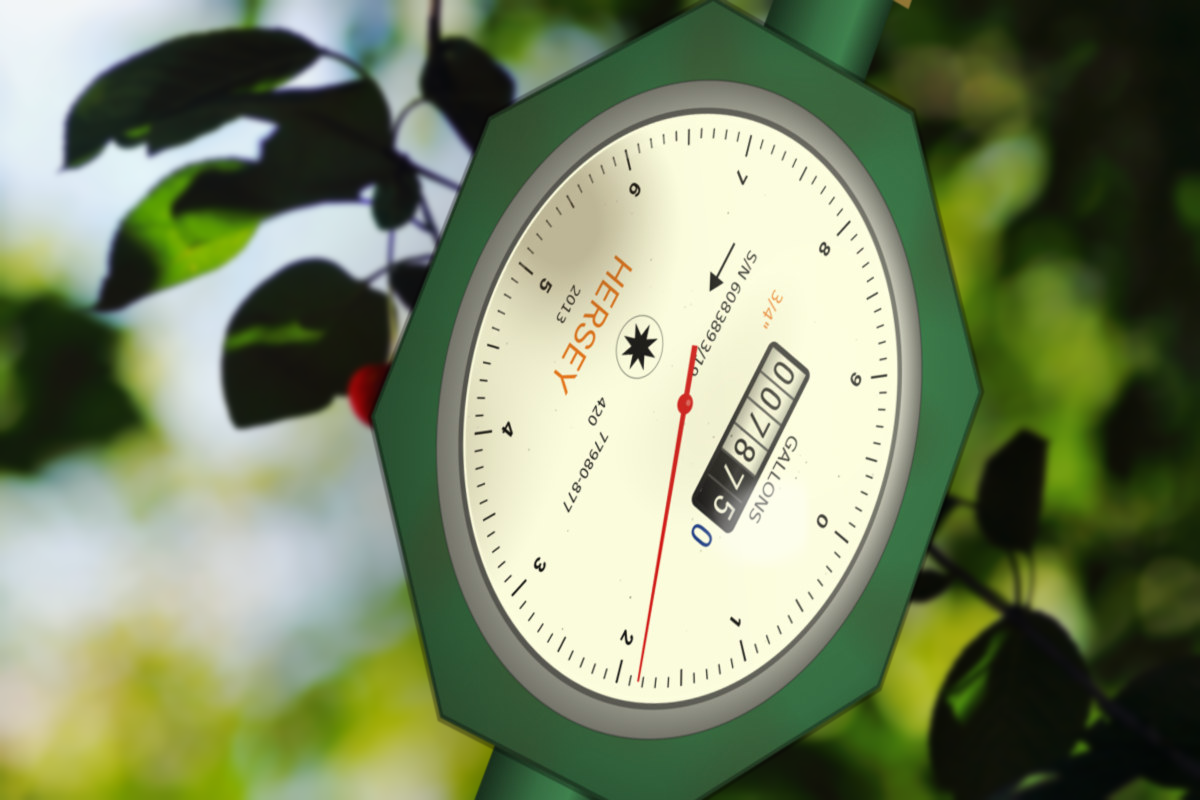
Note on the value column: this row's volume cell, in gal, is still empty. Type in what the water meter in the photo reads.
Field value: 78751.8 gal
